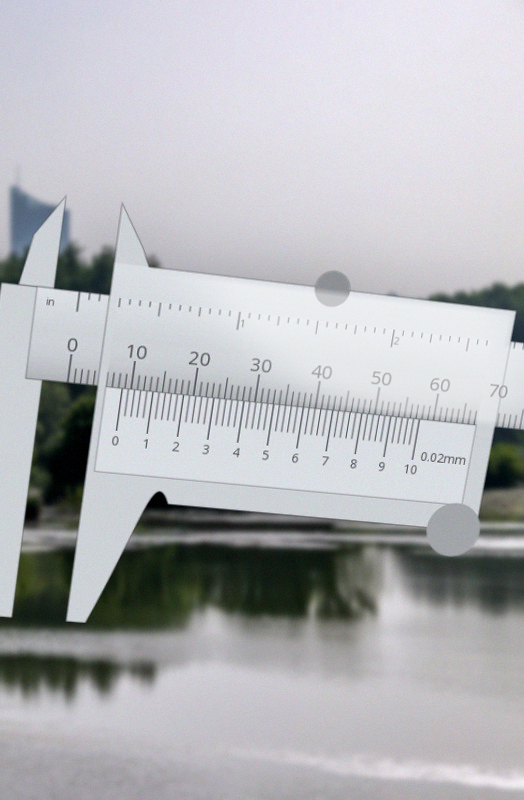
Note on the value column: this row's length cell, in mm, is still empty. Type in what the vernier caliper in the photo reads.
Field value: 8.6 mm
